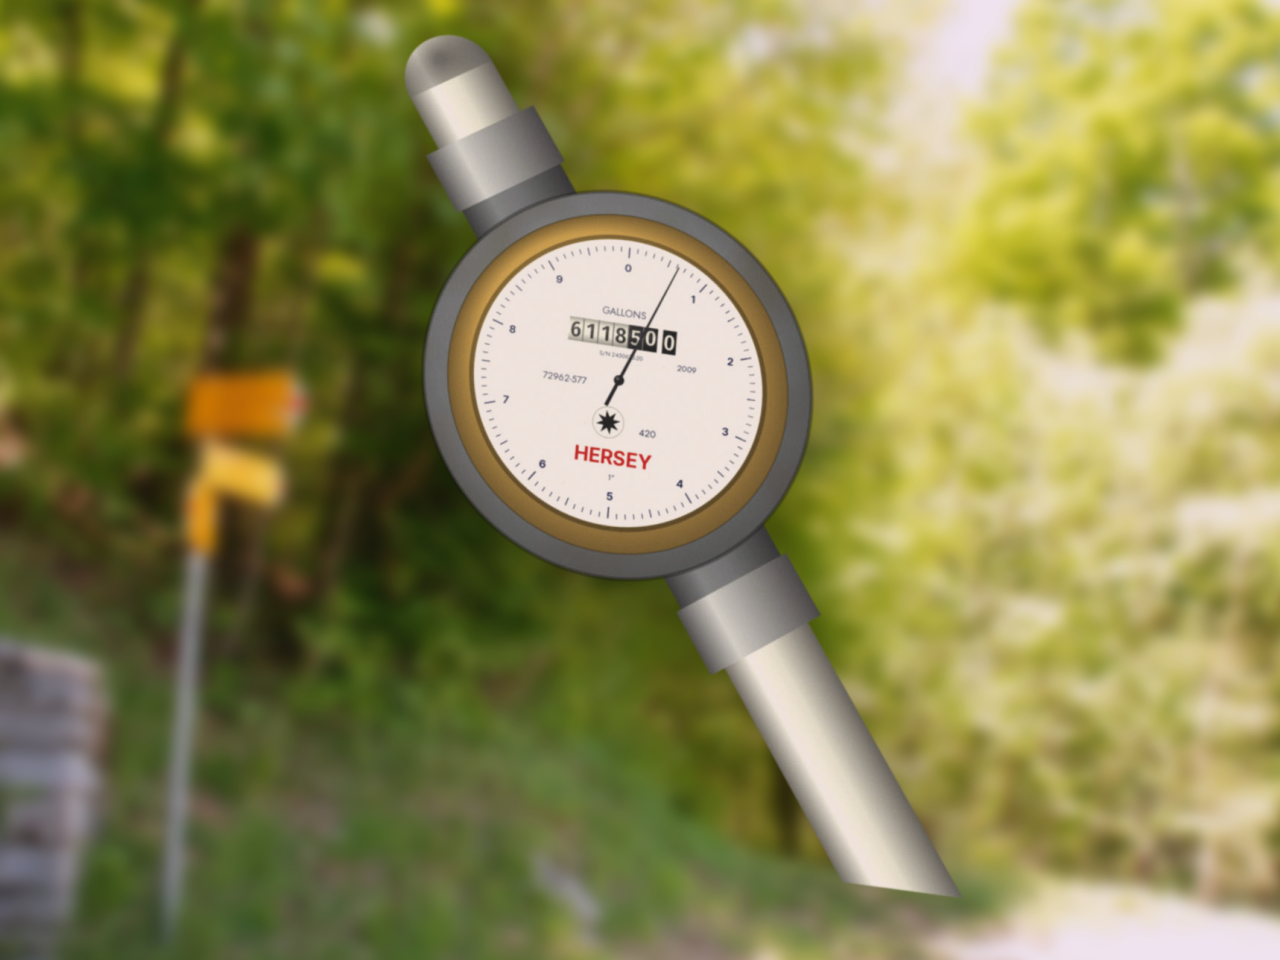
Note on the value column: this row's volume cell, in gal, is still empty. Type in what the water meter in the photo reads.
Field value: 6118500.6 gal
